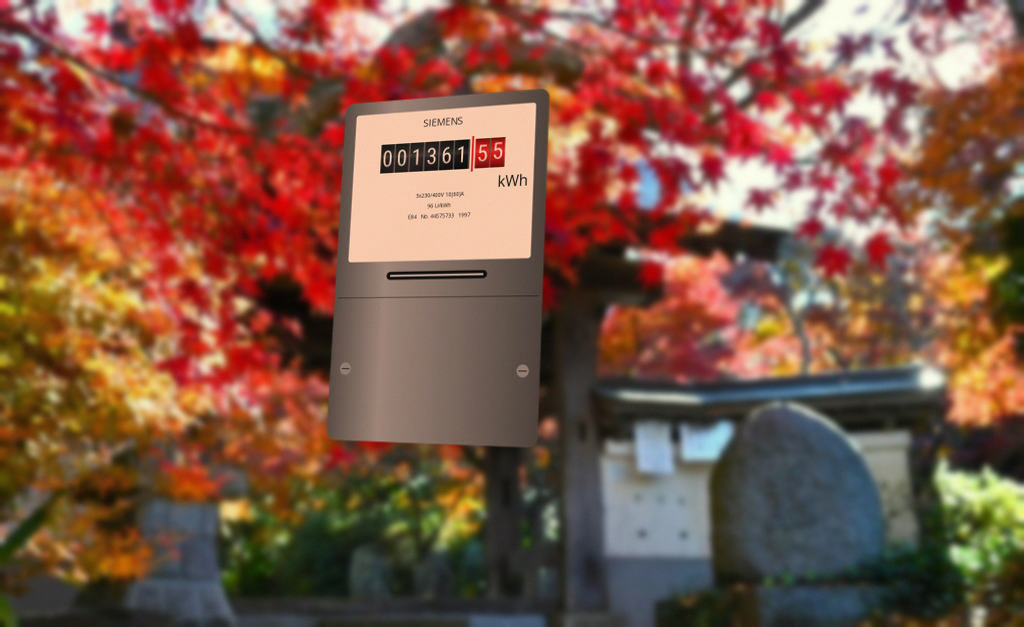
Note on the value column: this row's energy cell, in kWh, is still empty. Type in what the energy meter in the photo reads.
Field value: 1361.55 kWh
